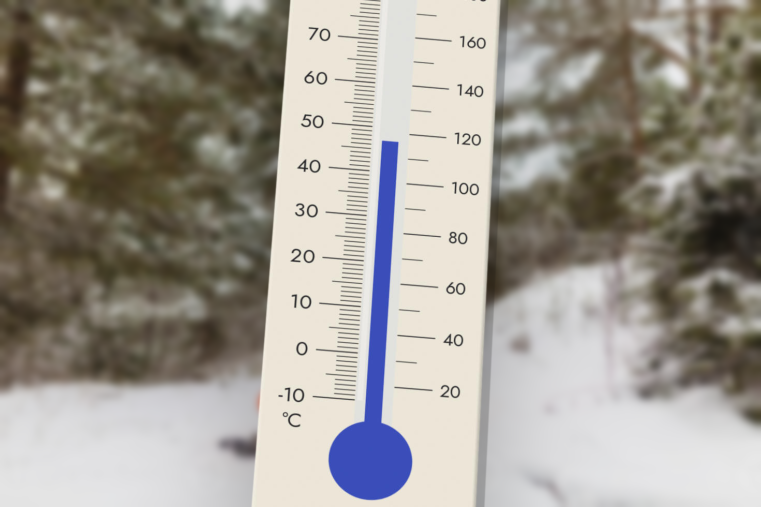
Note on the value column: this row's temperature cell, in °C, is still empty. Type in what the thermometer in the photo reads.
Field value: 47 °C
